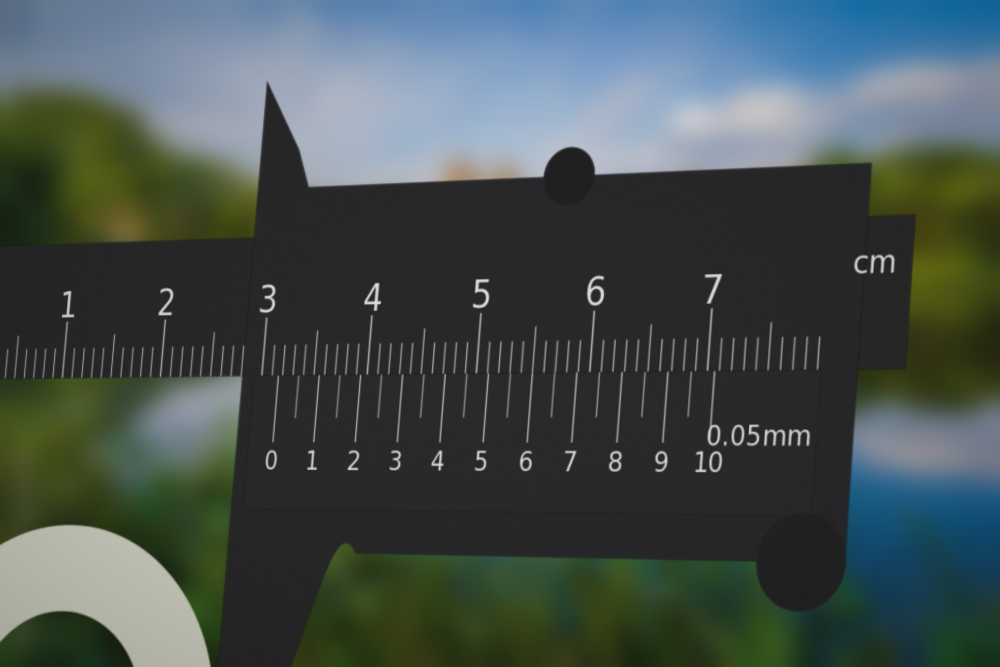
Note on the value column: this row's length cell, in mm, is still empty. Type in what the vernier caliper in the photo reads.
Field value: 31.6 mm
